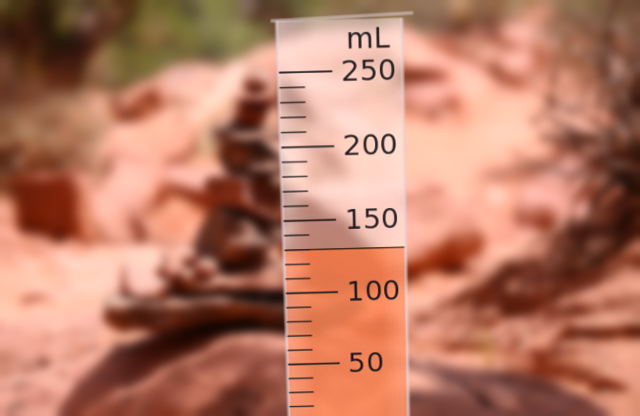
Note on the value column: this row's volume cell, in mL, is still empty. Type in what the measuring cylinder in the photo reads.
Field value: 130 mL
